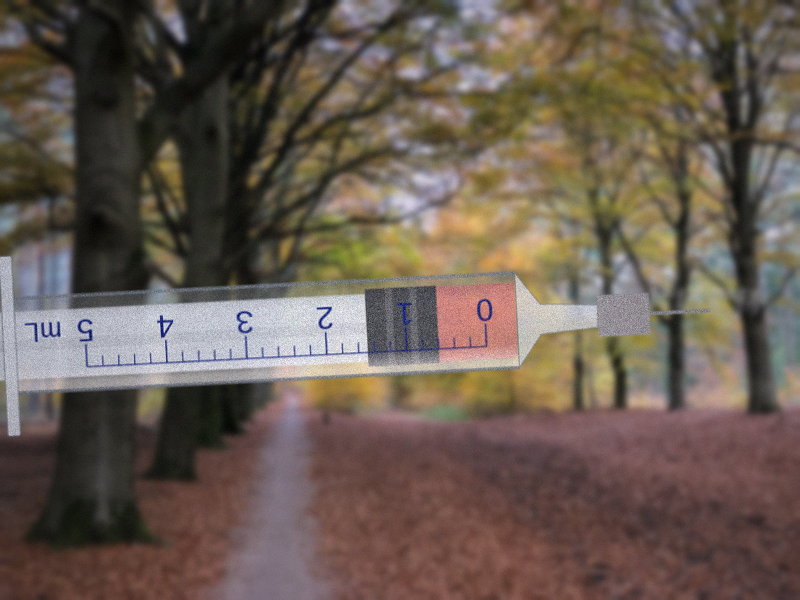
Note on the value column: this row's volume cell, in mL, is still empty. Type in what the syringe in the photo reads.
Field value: 0.6 mL
